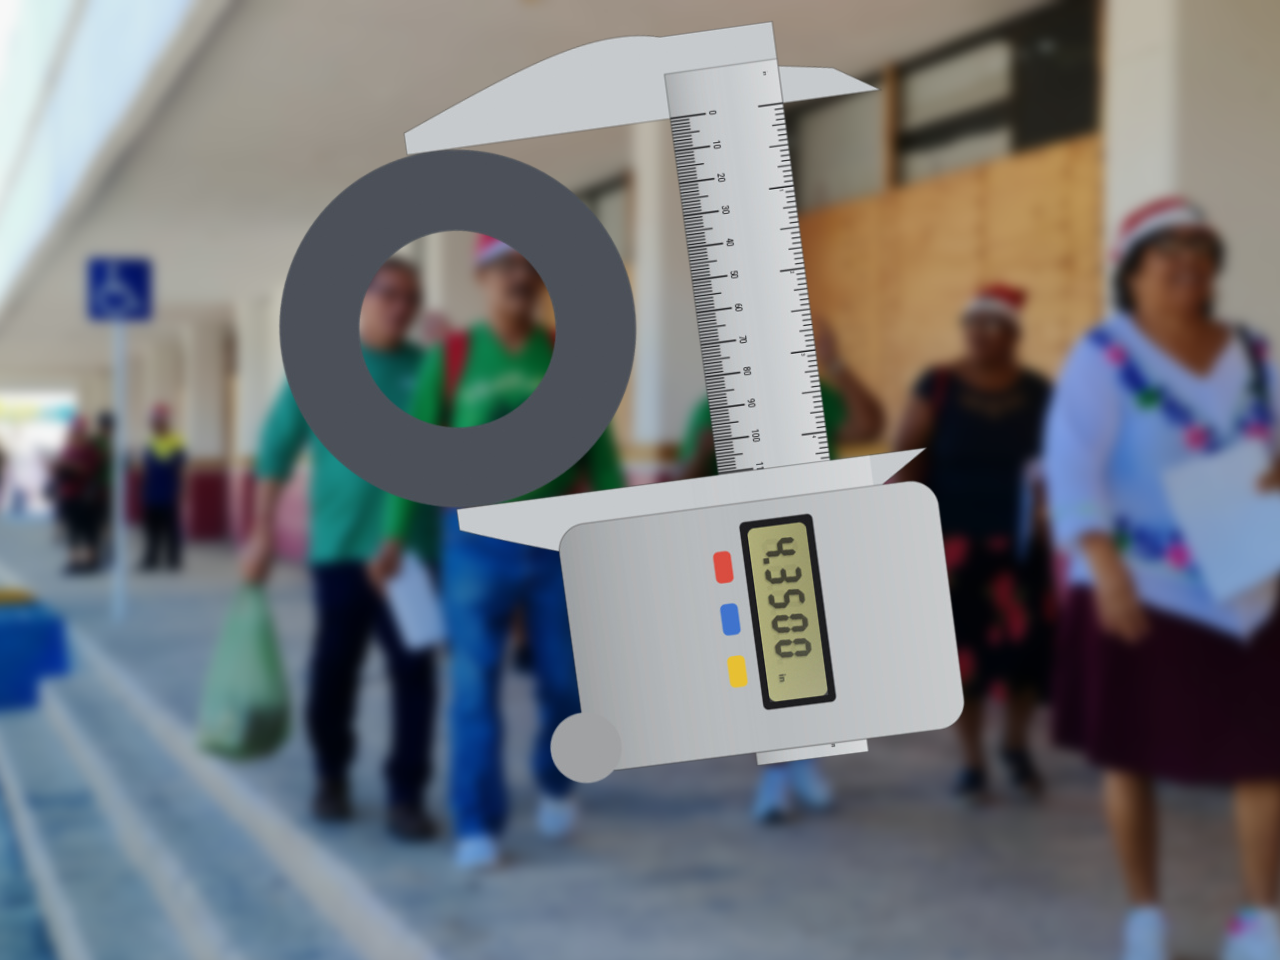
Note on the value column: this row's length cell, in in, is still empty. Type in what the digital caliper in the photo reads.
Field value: 4.3500 in
